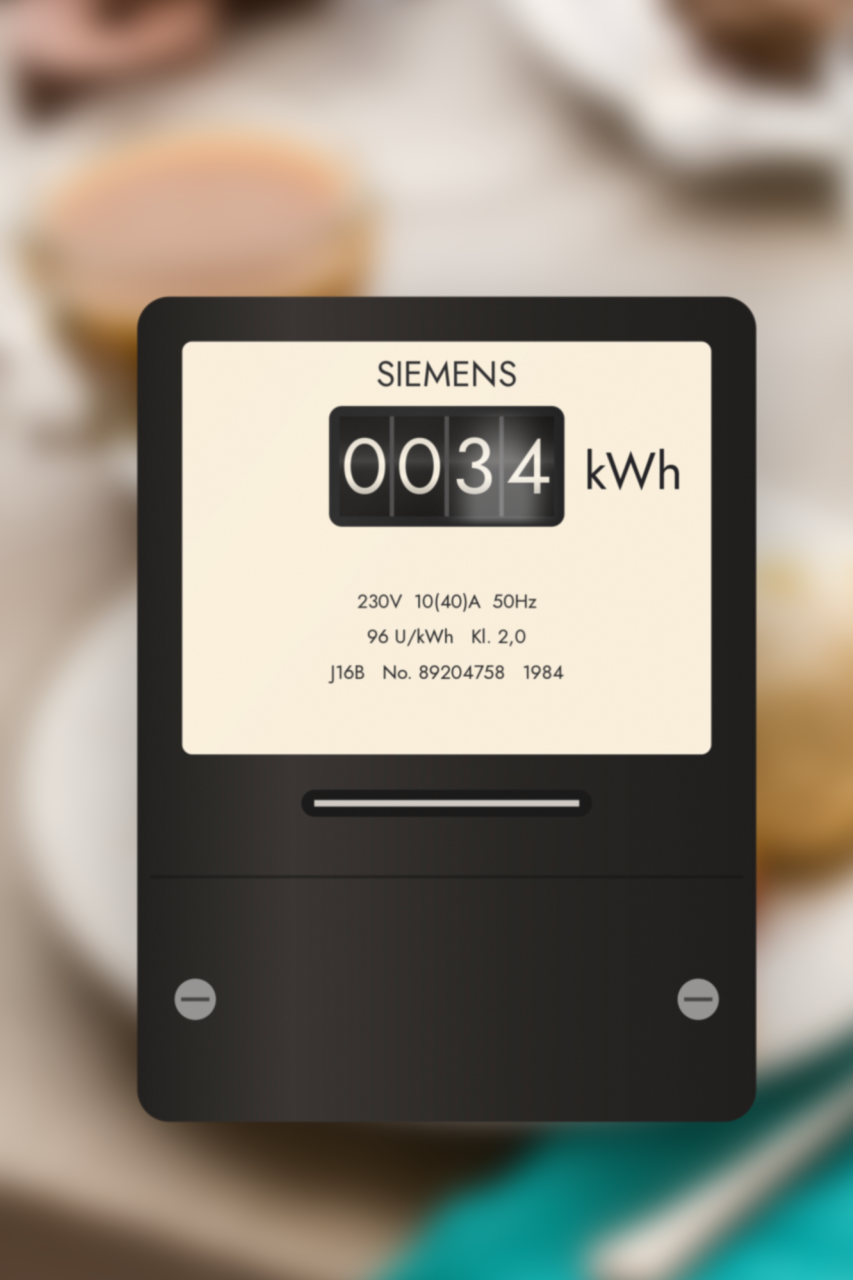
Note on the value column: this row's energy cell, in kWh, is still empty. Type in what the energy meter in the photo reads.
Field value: 34 kWh
